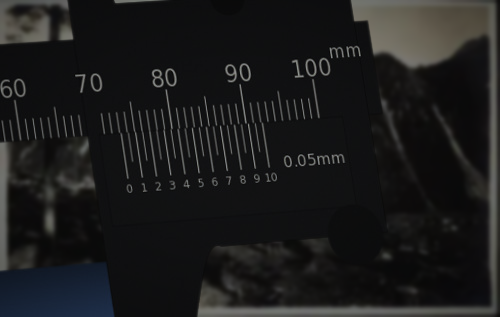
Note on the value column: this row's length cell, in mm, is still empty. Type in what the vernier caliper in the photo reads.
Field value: 73.2 mm
